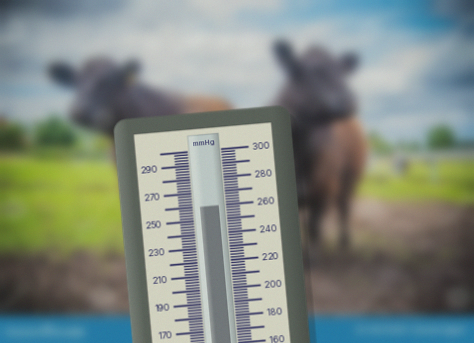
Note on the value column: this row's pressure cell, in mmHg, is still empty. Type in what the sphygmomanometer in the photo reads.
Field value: 260 mmHg
